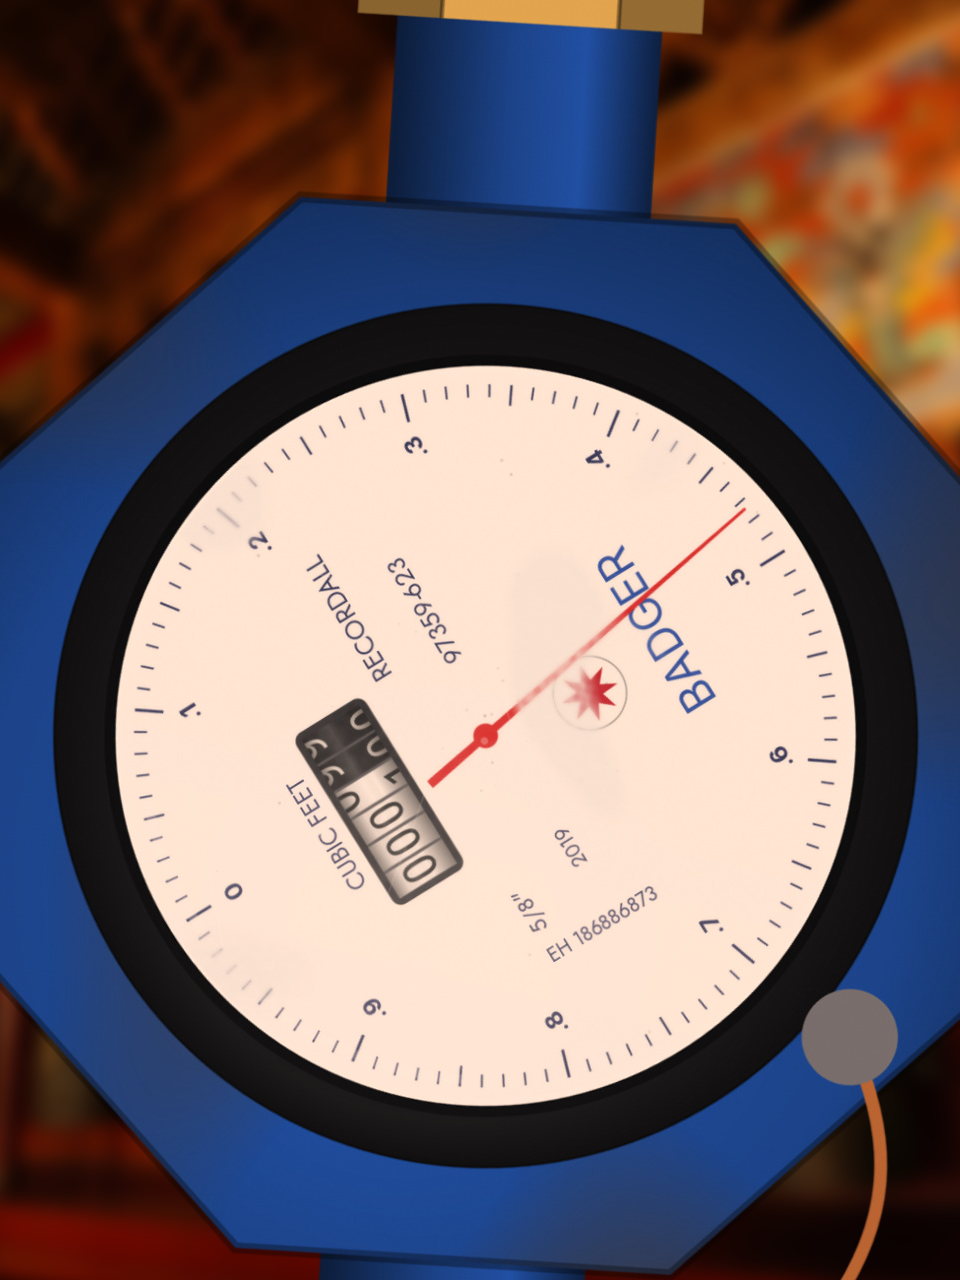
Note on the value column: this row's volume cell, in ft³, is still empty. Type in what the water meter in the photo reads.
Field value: 99.47 ft³
